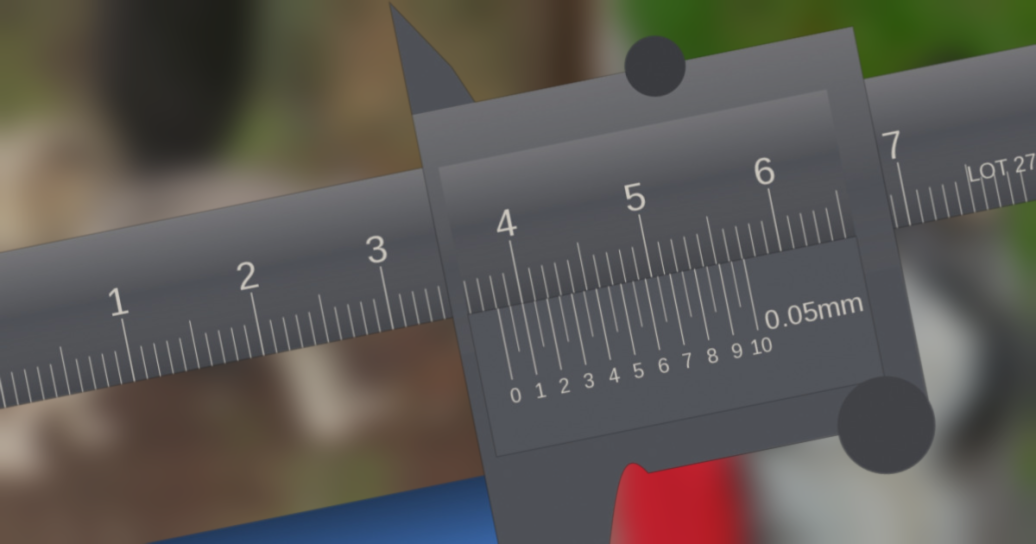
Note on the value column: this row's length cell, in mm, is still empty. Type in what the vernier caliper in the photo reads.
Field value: 38.1 mm
